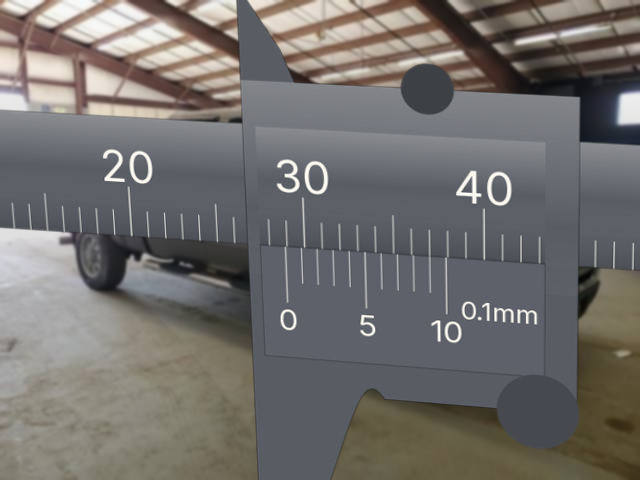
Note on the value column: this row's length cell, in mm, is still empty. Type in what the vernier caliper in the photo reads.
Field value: 28.9 mm
